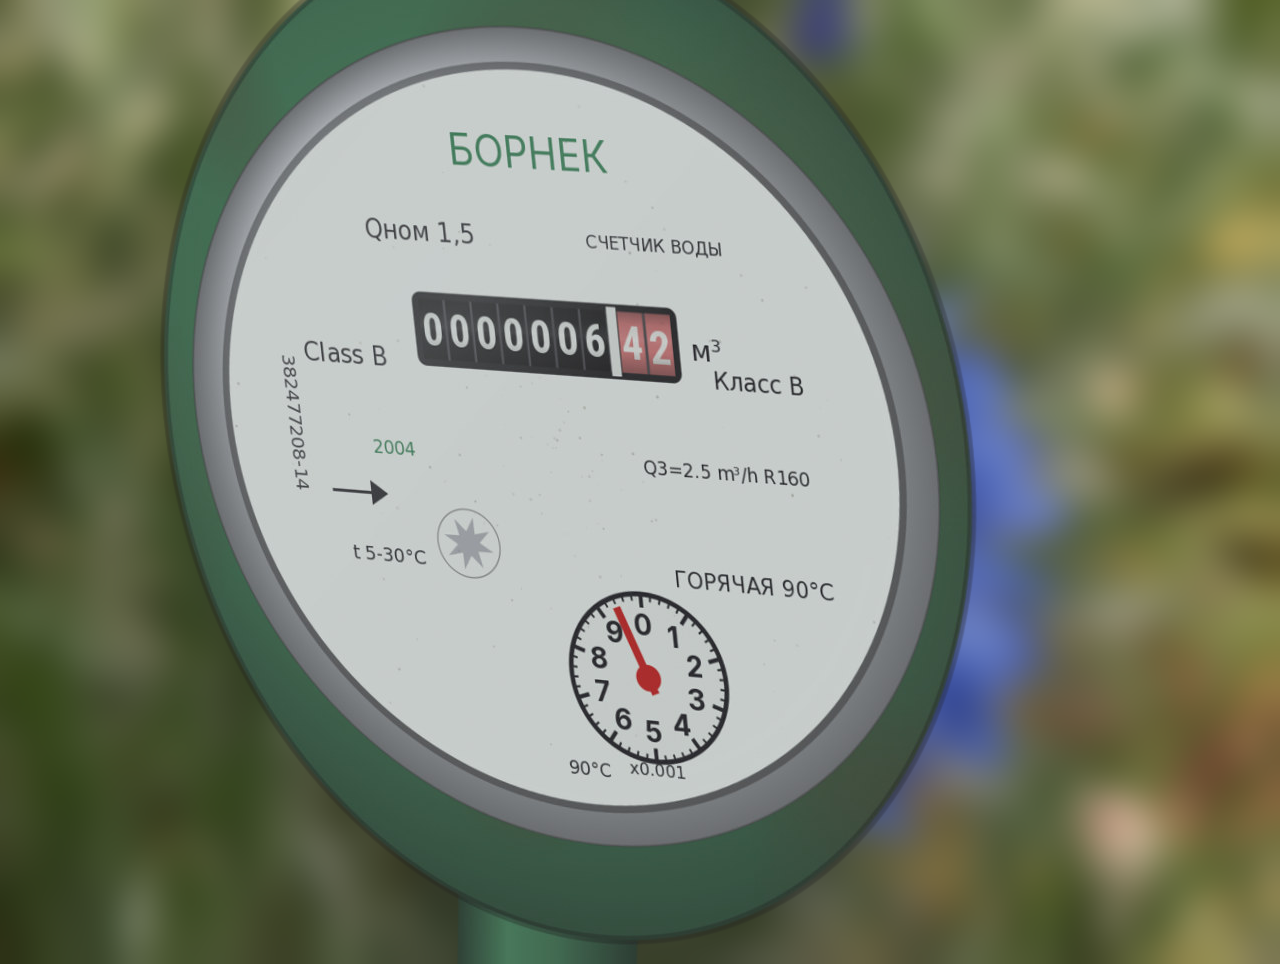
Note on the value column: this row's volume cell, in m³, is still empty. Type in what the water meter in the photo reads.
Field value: 6.419 m³
